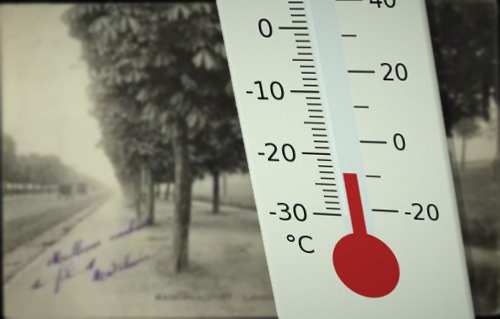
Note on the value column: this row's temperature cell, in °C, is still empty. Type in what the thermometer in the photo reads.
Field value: -23 °C
